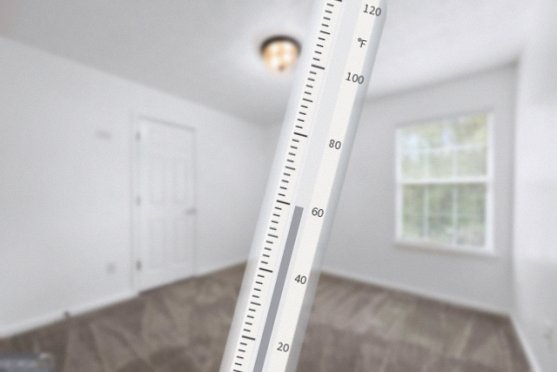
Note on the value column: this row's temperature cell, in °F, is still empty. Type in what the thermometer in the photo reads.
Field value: 60 °F
